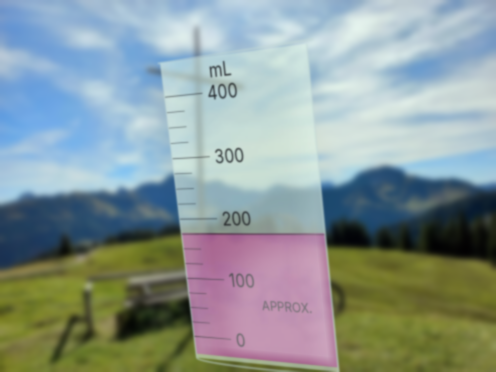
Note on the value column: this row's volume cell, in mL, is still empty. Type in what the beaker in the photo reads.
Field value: 175 mL
